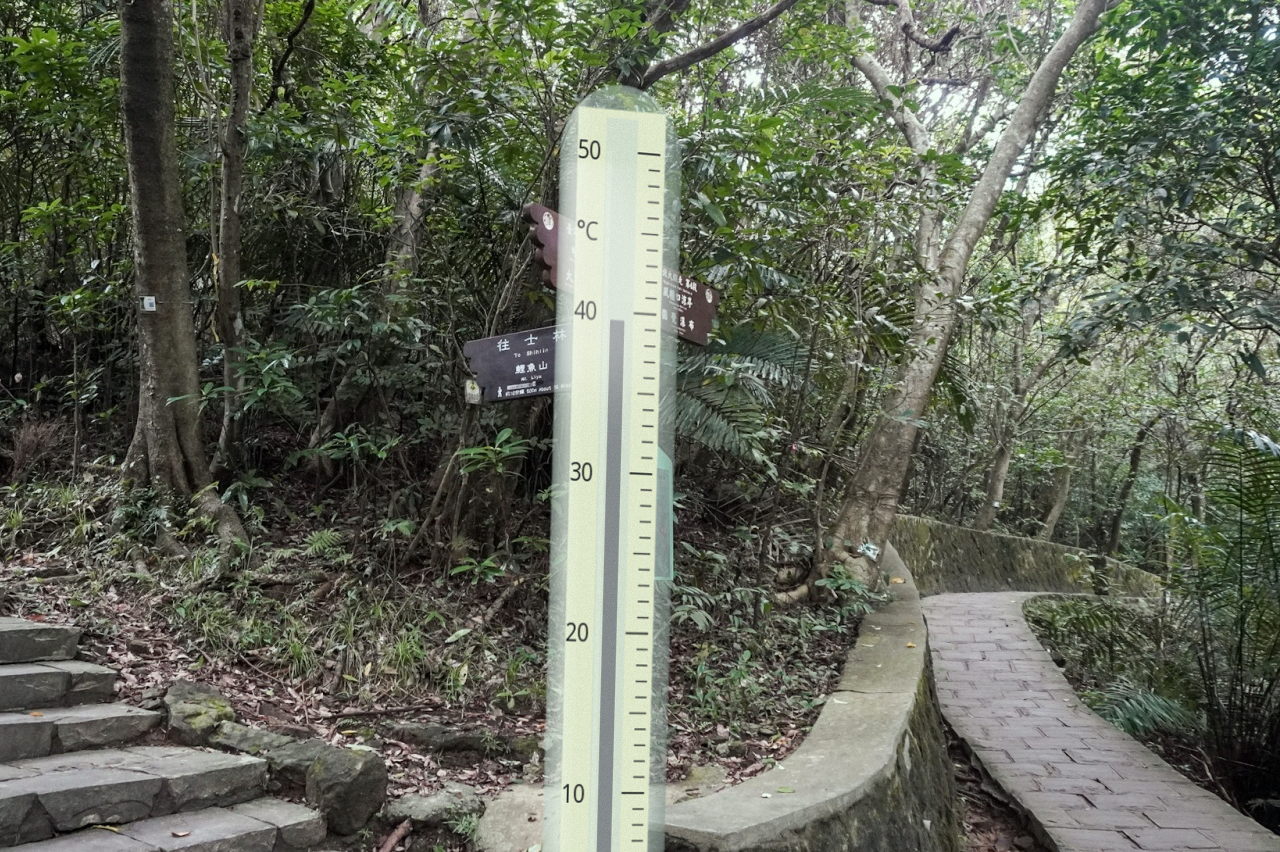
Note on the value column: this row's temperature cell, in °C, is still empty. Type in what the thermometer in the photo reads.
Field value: 39.5 °C
